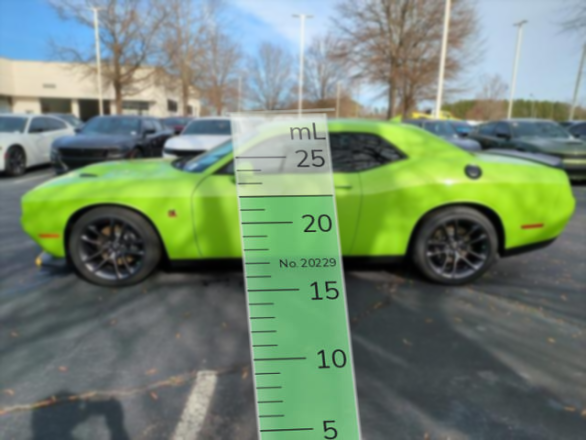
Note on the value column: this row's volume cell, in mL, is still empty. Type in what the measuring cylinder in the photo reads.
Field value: 22 mL
